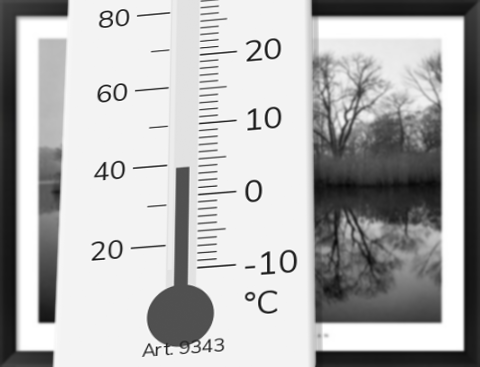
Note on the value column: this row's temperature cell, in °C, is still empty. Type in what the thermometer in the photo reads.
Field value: 4 °C
